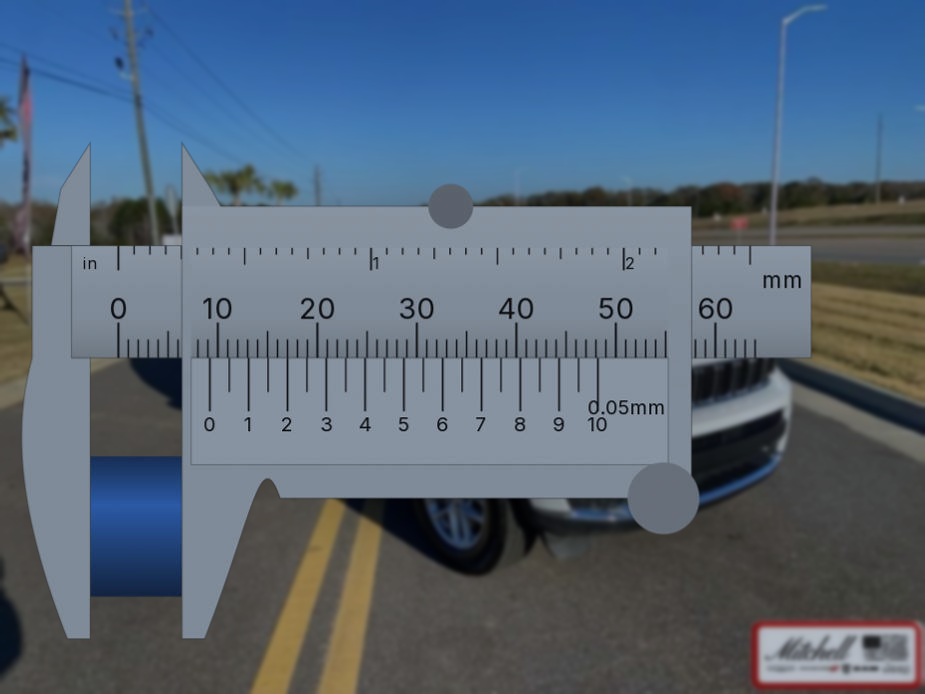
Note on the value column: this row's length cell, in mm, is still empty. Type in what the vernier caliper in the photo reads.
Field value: 9.2 mm
